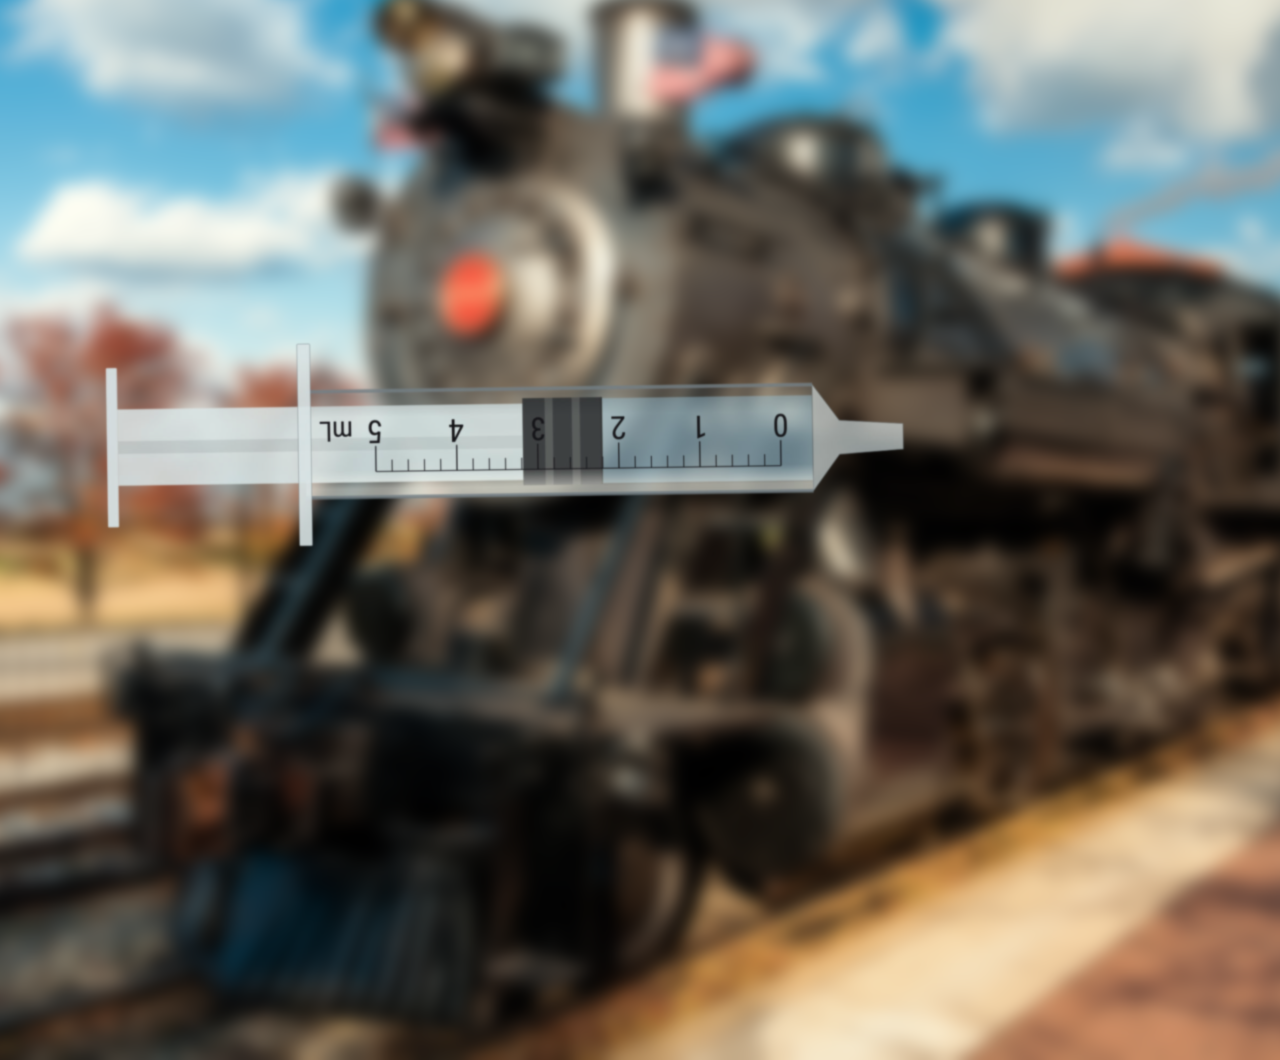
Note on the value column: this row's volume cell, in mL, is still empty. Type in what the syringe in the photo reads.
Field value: 2.2 mL
